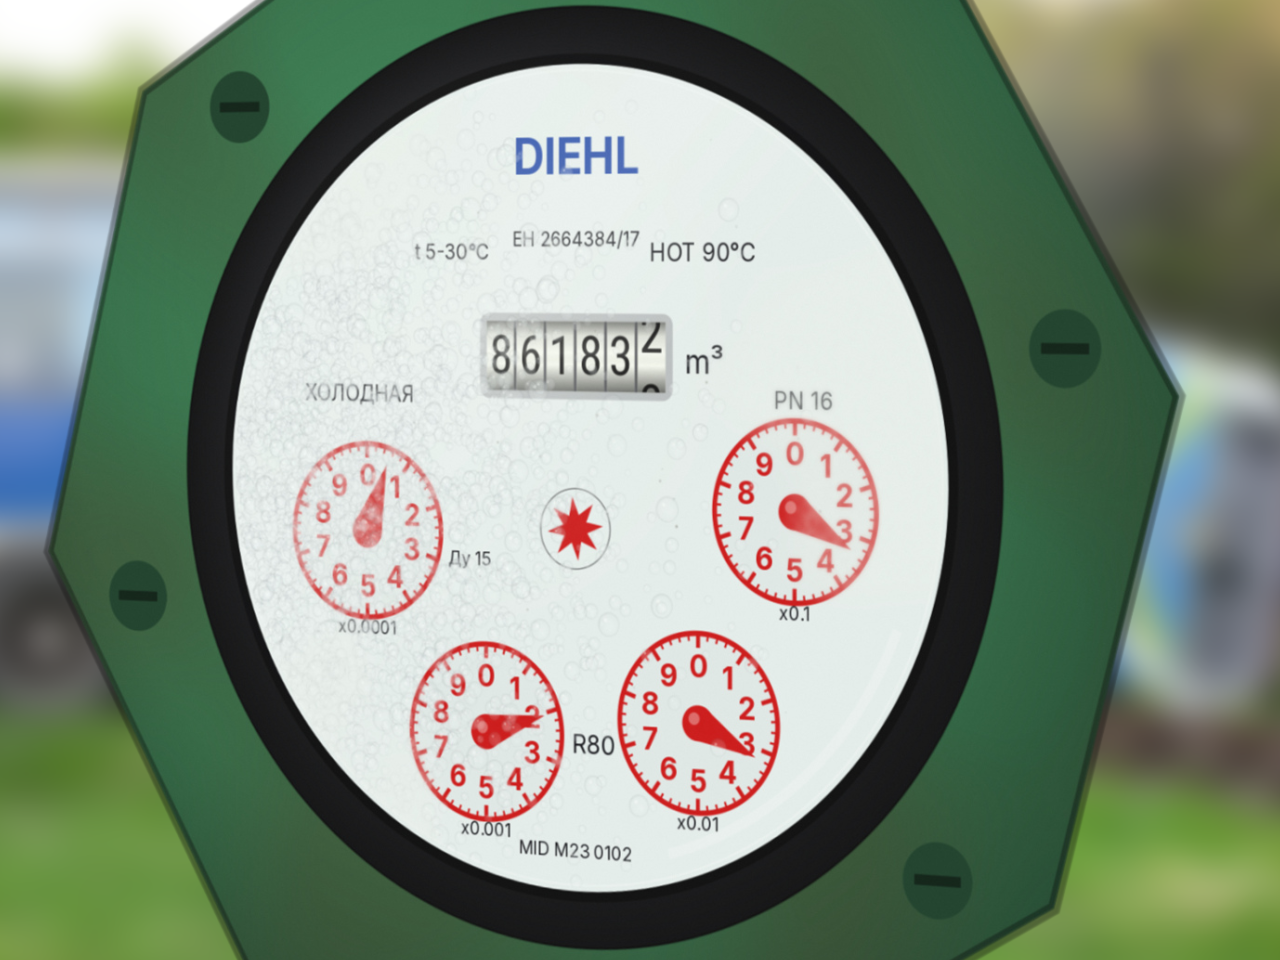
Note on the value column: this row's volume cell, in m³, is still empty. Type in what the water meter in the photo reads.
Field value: 861832.3320 m³
